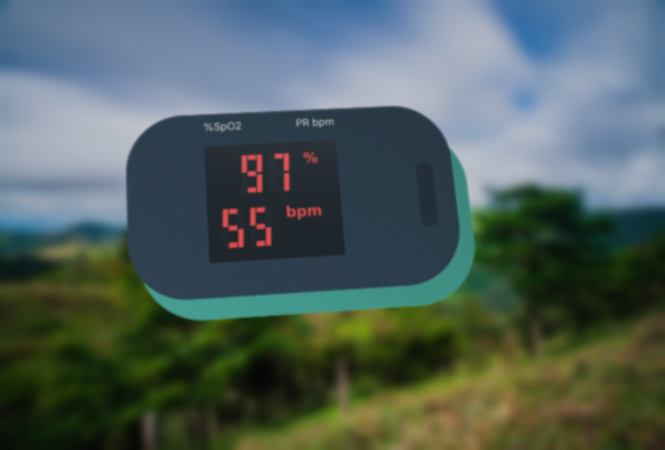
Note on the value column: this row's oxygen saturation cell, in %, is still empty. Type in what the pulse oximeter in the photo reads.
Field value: 97 %
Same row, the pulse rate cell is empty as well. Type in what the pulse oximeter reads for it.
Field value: 55 bpm
